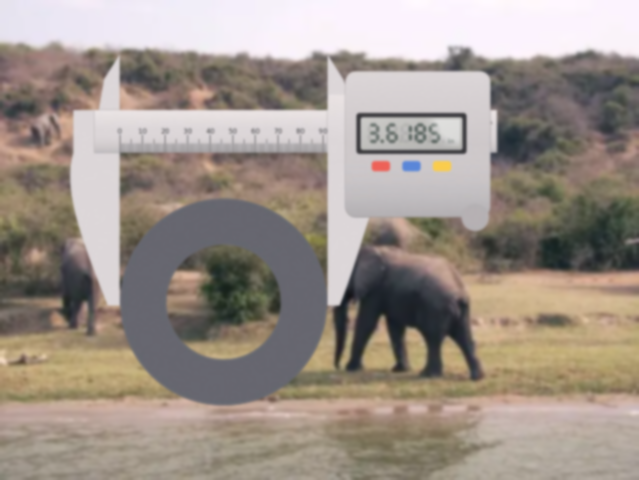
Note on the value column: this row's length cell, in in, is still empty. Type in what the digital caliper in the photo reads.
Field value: 3.6185 in
